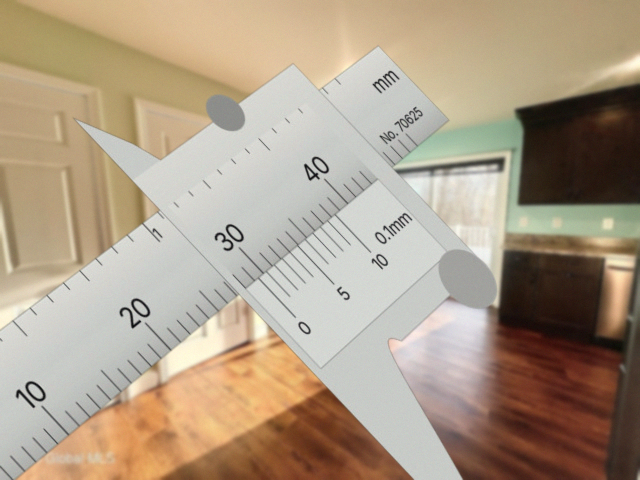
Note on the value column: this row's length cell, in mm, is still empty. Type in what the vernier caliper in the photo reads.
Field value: 29.4 mm
